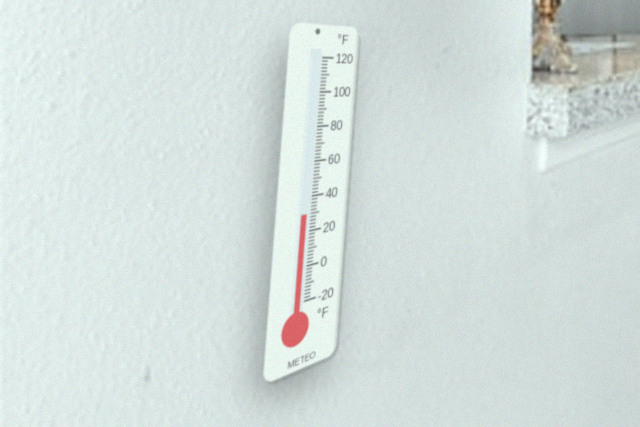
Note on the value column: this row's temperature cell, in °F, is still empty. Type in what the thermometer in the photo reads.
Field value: 30 °F
